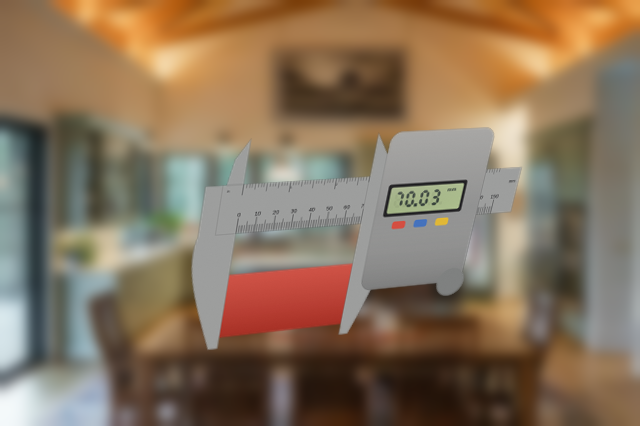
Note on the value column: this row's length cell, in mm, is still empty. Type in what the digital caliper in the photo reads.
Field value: 70.03 mm
